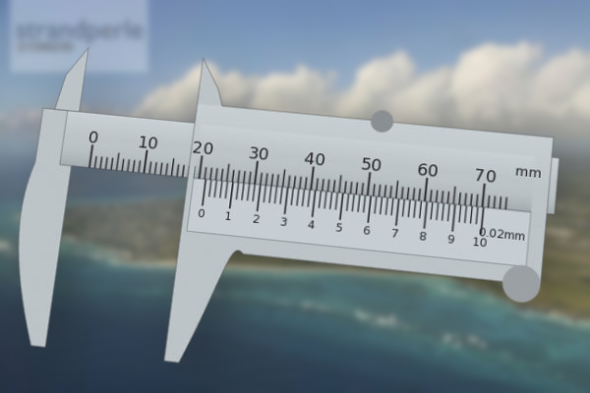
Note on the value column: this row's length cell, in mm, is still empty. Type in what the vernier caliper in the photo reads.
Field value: 21.2 mm
